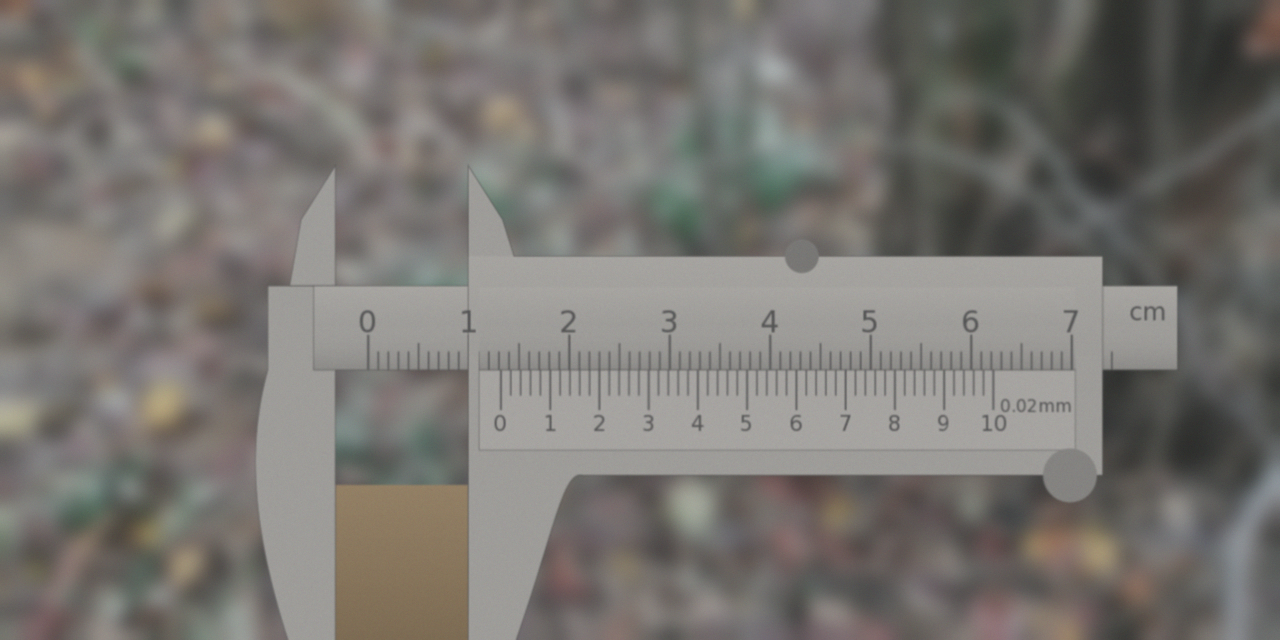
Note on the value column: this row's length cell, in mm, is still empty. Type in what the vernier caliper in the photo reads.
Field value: 13.2 mm
